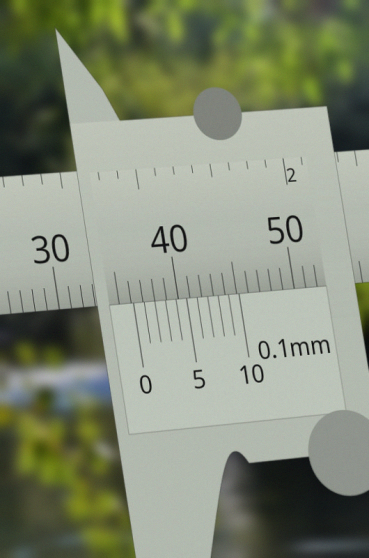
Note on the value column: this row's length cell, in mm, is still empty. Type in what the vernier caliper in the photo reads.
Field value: 36.2 mm
